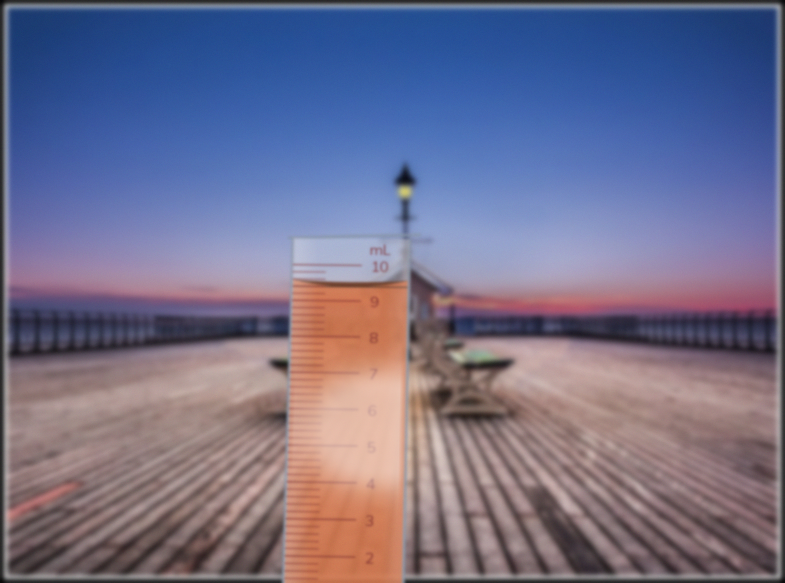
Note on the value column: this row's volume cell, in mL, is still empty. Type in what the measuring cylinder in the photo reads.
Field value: 9.4 mL
